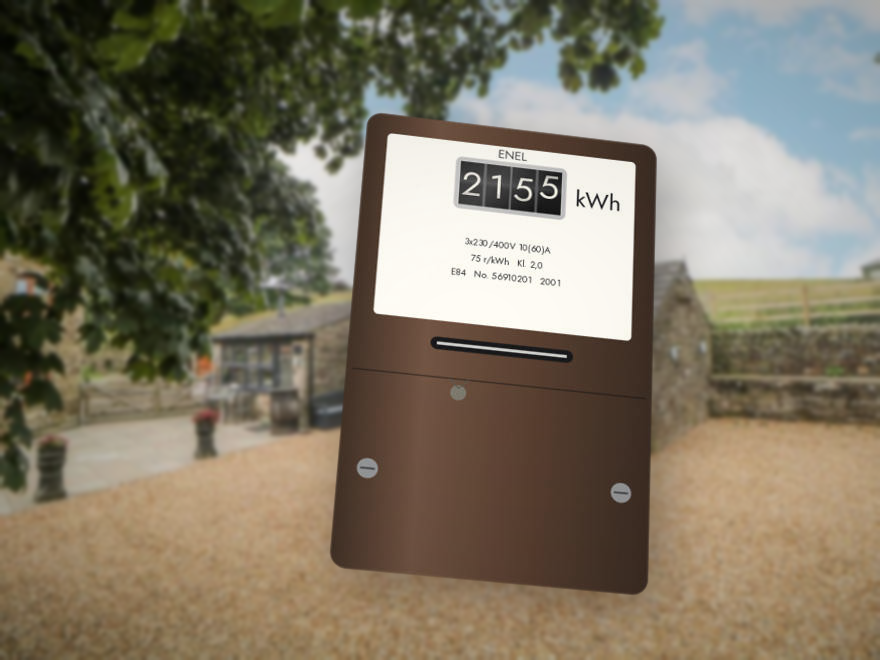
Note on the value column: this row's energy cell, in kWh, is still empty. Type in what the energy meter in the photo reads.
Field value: 2155 kWh
